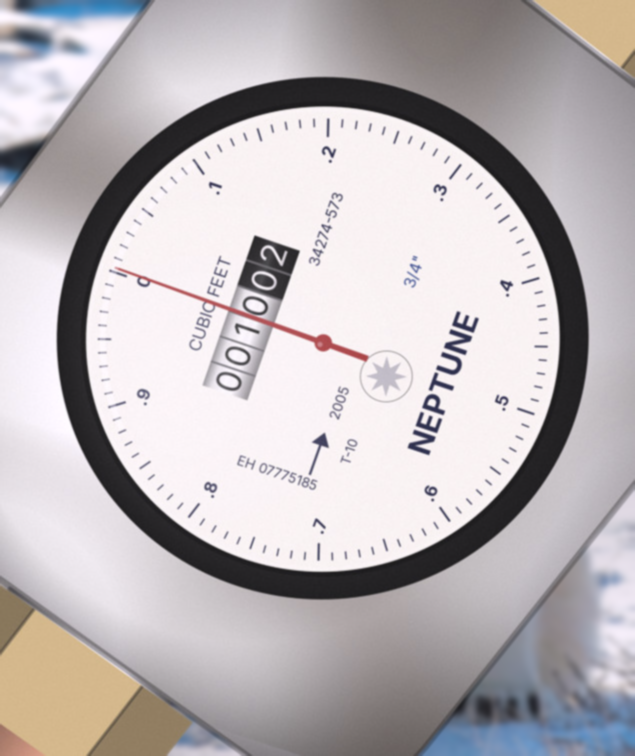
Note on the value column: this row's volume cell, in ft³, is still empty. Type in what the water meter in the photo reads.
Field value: 1002.00 ft³
